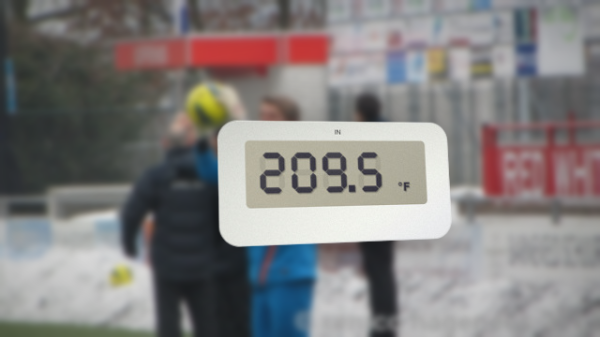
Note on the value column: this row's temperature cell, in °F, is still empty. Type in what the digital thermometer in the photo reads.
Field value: 209.5 °F
